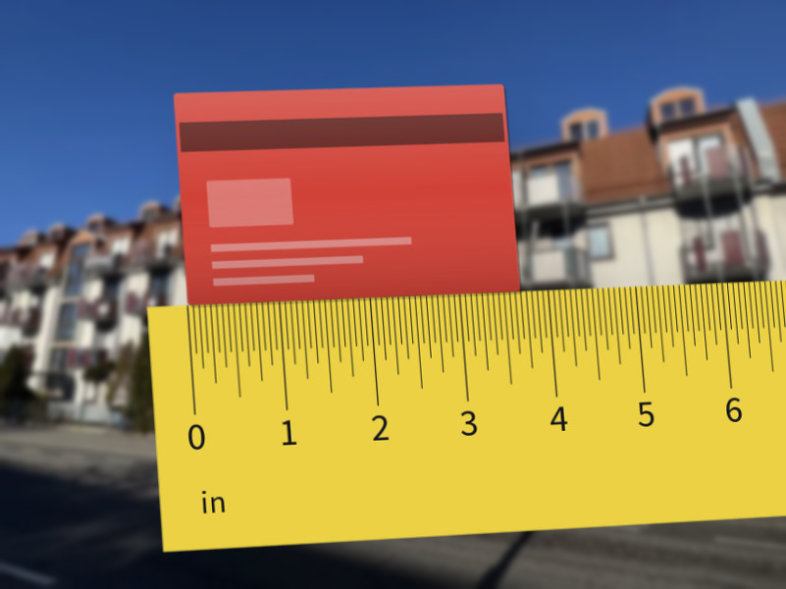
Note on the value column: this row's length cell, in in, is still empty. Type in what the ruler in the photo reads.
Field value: 3.6875 in
